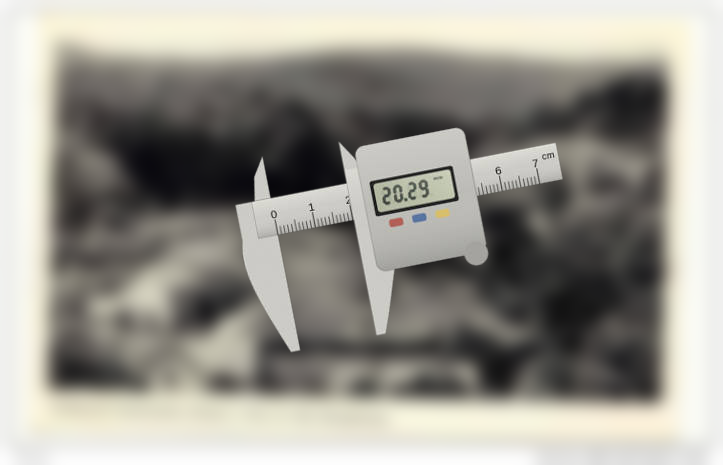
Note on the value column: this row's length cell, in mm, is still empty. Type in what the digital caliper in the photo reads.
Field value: 20.29 mm
